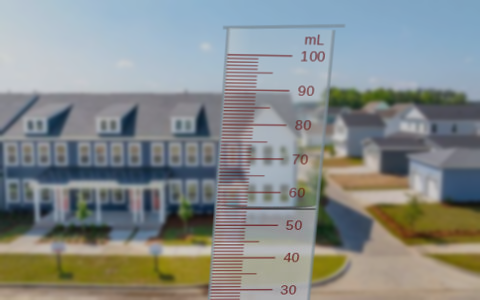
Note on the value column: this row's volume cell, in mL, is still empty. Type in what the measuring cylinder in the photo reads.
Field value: 55 mL
